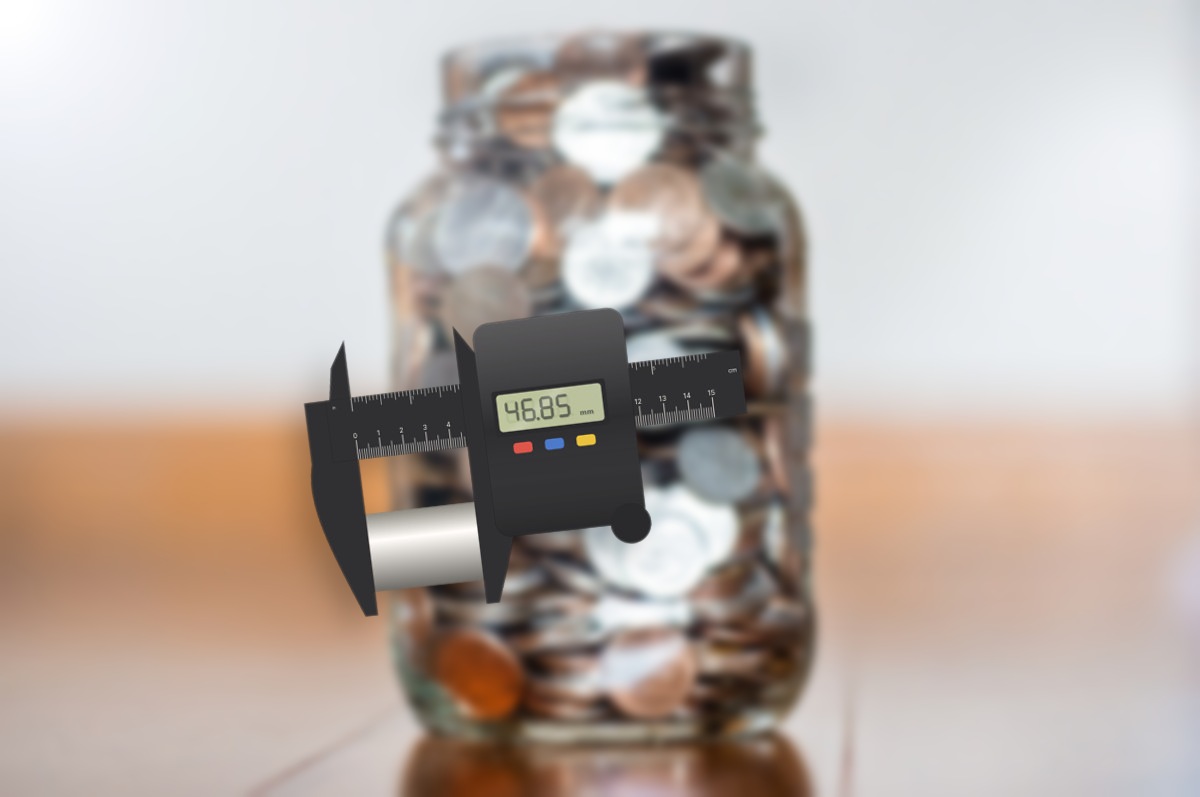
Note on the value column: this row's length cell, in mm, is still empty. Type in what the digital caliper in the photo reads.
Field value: 46.85 mm
